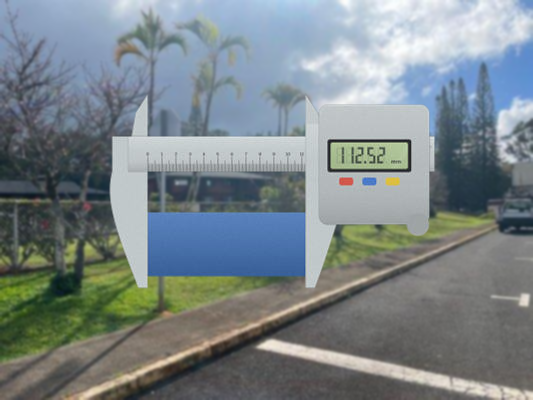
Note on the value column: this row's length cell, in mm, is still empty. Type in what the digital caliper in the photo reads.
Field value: 112.52 mm
